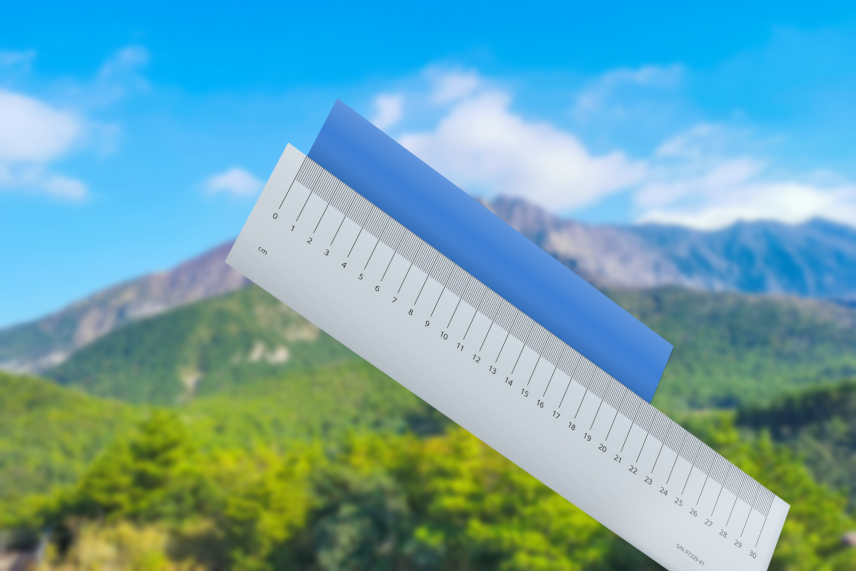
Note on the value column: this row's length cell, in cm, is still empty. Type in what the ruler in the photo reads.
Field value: 21.5 cm
